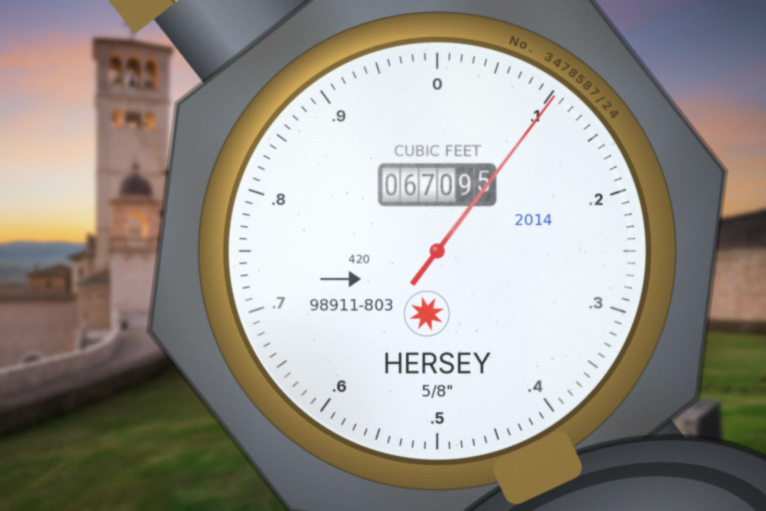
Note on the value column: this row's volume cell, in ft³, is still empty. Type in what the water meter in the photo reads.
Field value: 67095.10 ft³
